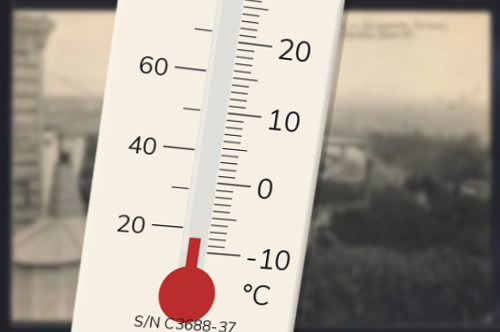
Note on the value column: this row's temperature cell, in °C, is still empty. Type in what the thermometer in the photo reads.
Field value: -8 °C
